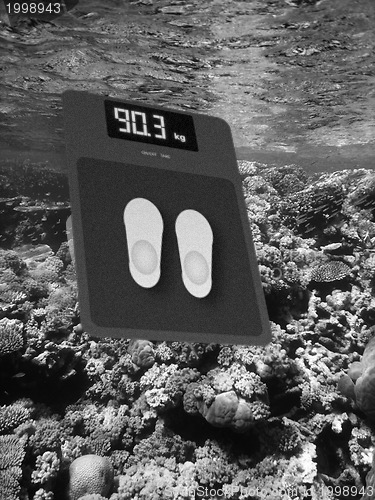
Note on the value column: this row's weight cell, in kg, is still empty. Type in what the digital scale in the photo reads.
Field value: 90.3 kg
